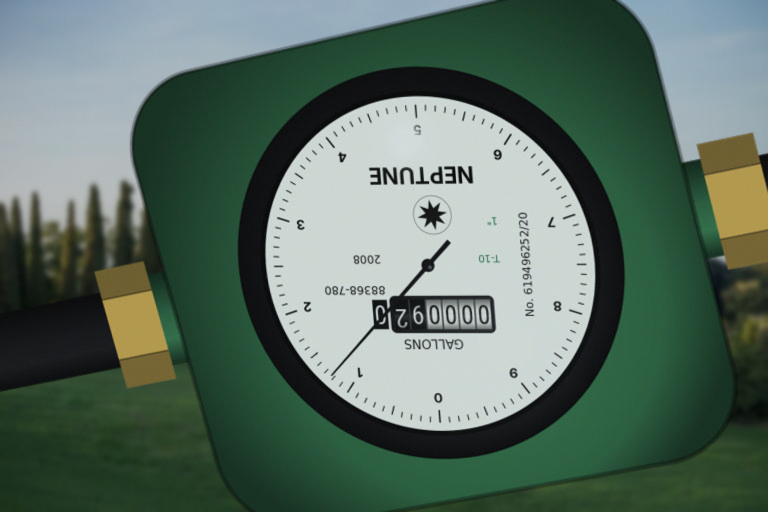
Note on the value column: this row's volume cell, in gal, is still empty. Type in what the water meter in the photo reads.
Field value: 921.2 gal
